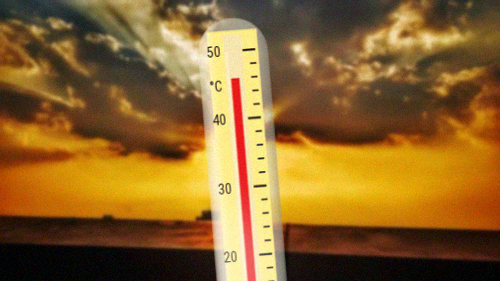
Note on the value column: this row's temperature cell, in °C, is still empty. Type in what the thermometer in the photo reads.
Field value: 46 °C
